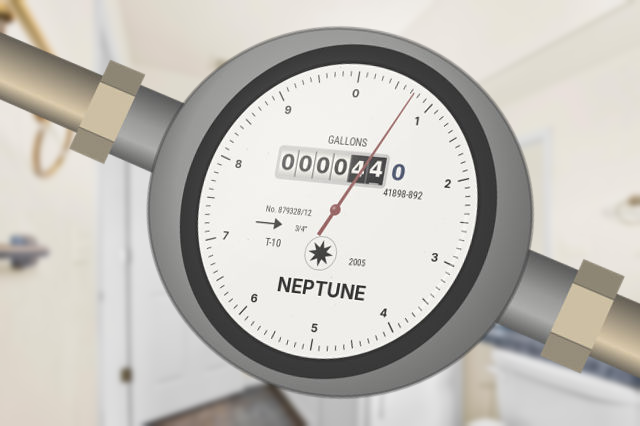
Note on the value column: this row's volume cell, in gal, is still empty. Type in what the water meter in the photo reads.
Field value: 440.7 gal
